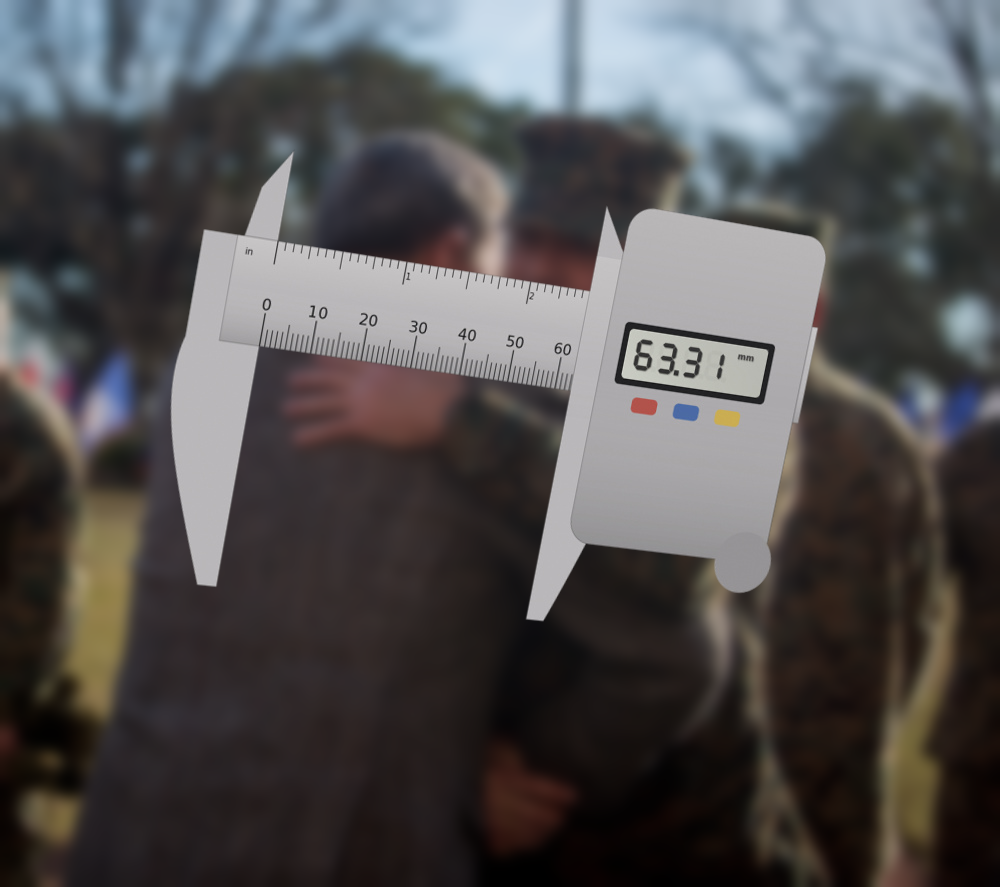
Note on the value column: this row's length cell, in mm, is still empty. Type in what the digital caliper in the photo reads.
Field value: 63.31 mm
